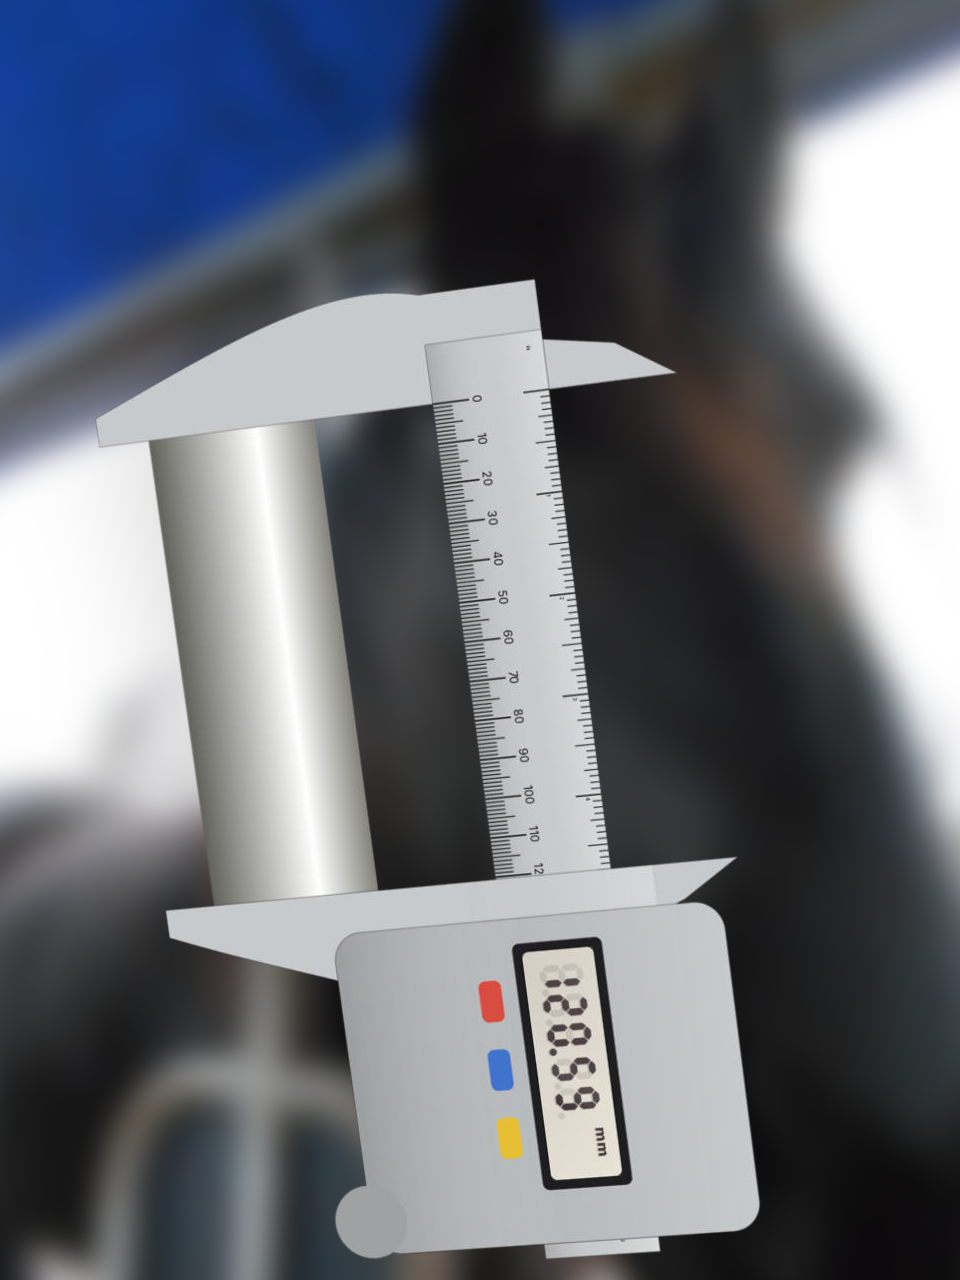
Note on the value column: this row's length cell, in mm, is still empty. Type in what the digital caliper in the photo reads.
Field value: 120.59 mm
